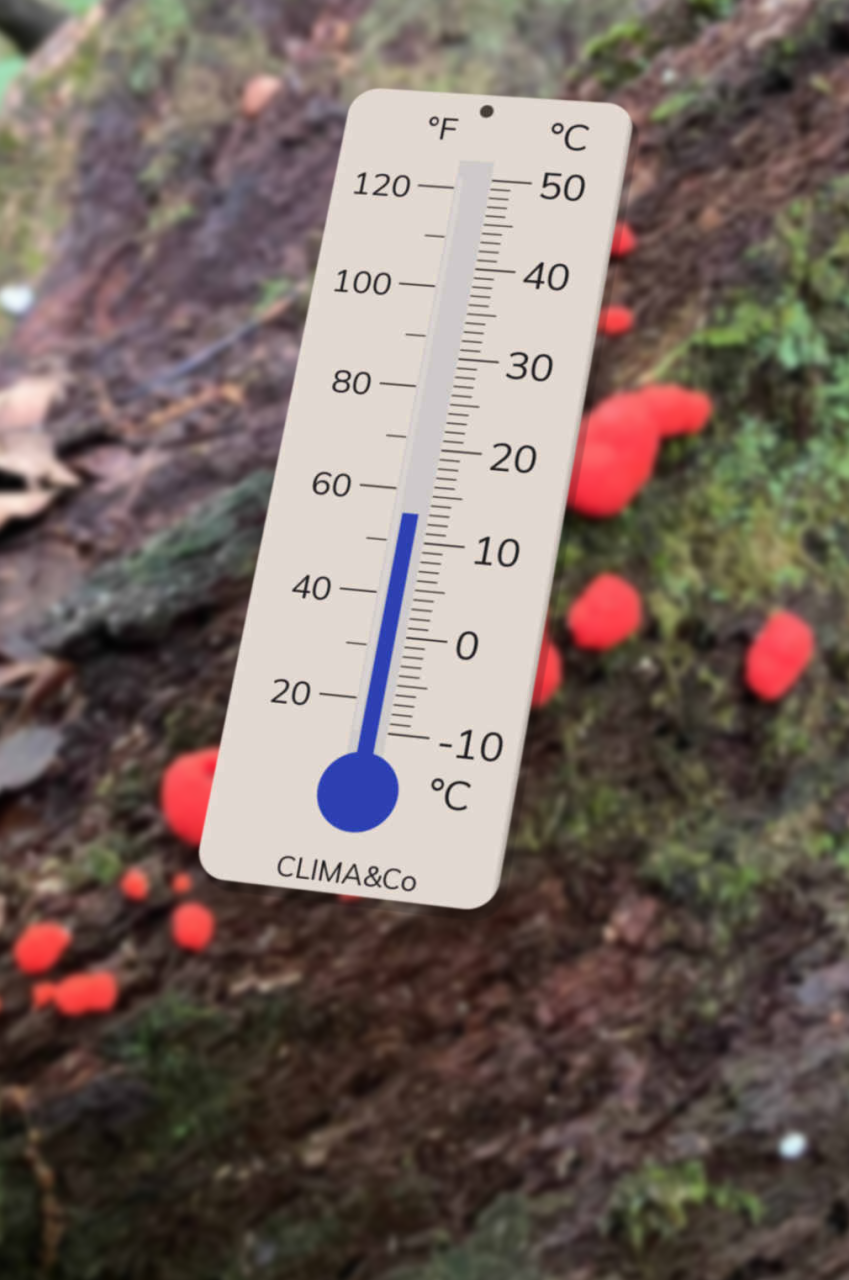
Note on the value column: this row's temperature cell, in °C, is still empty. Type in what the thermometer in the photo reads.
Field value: 13 °C
